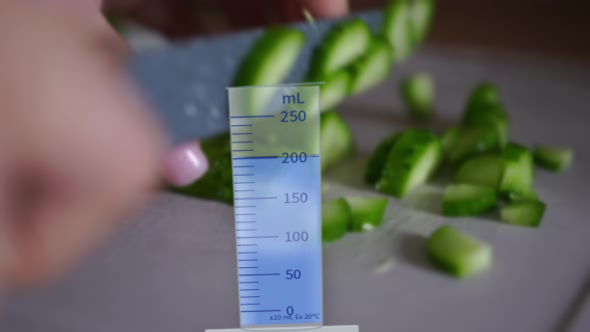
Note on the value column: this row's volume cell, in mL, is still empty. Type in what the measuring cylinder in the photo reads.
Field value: 200 mL
